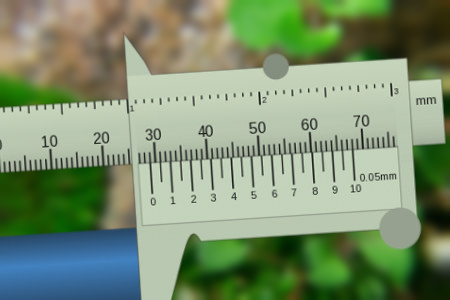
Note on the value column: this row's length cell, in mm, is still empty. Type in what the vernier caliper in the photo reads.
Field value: 29.0 mm
